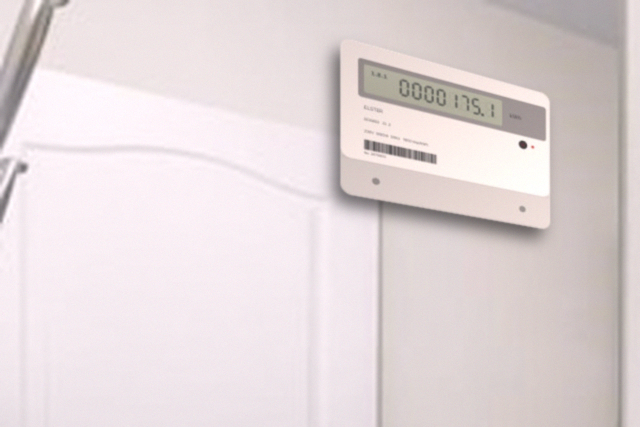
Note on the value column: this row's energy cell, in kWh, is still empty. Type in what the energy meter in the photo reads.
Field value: 175.1 kWh
